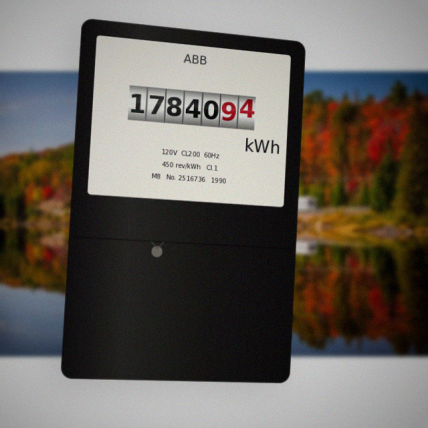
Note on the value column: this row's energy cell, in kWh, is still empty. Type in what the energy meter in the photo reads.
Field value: 17840.94 kWh
